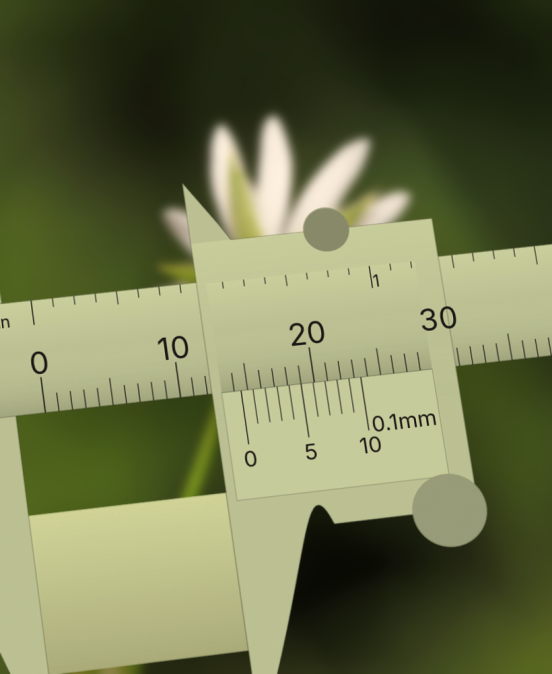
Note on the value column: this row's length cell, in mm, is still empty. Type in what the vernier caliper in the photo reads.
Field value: 14.5 mm
